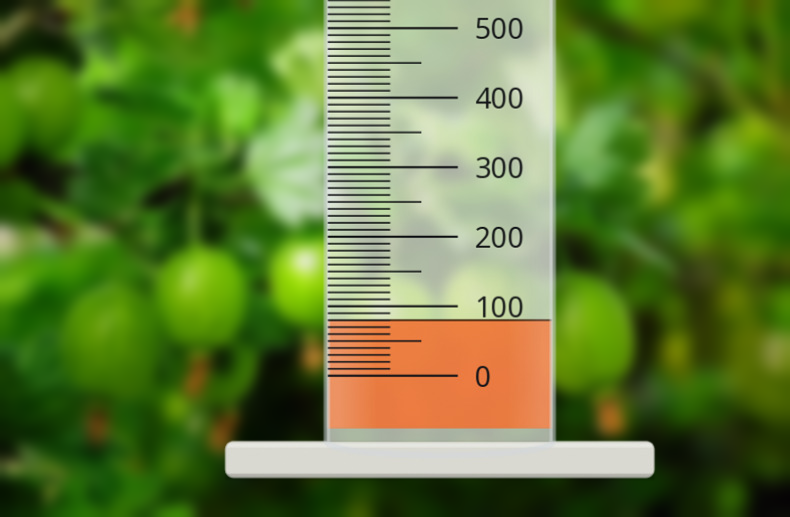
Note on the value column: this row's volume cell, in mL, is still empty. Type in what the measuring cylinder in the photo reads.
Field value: 80 mL
